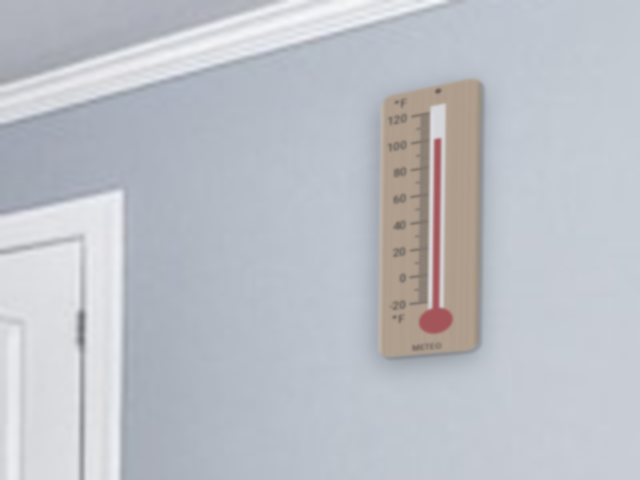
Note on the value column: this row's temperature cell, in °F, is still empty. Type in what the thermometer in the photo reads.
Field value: 100 °F
